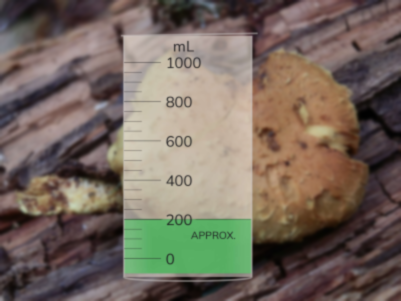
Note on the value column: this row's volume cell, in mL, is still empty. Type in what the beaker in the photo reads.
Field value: 200 mL
